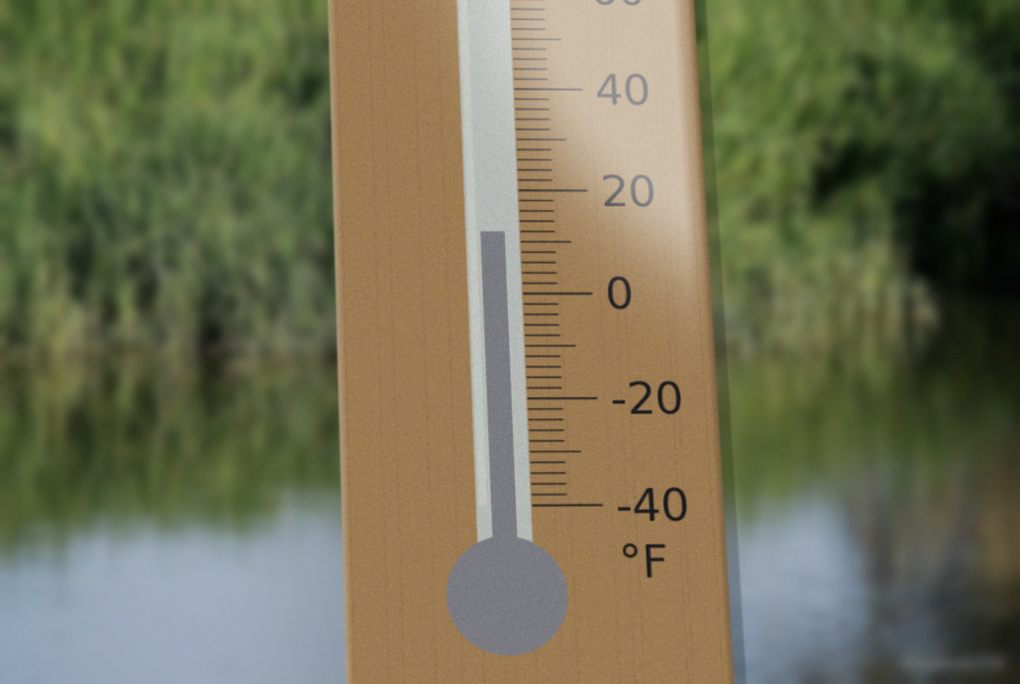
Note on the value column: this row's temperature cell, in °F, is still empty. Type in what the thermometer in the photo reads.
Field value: 12 °F
